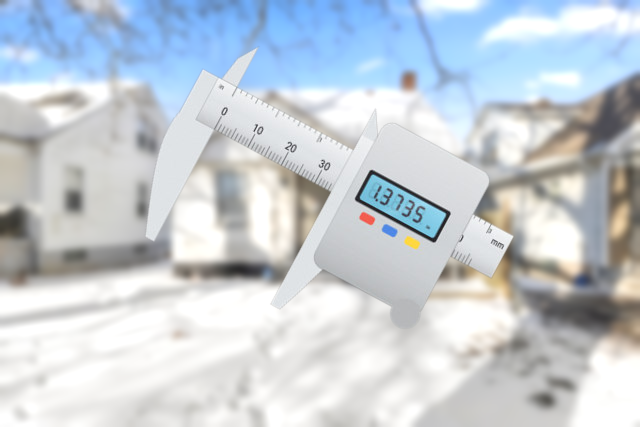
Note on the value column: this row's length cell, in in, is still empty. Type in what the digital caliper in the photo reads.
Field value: 1.3735 in
